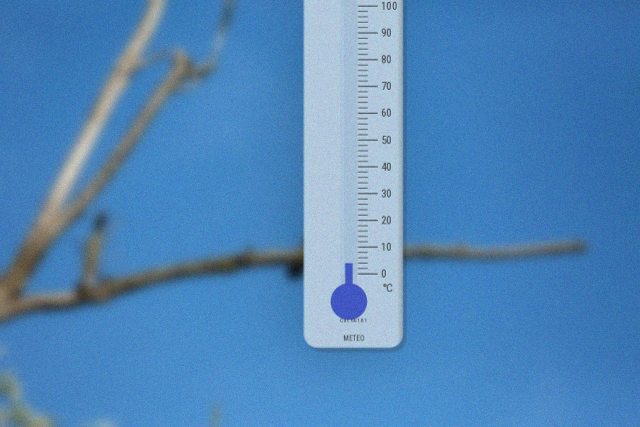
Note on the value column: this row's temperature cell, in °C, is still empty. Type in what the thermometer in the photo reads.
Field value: 4 °C
